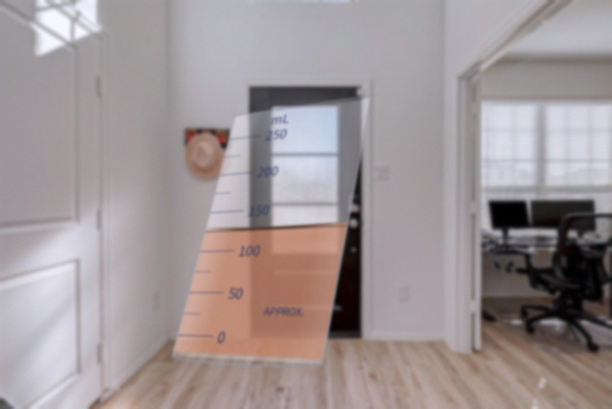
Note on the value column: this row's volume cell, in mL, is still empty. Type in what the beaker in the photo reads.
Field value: 125 mL
